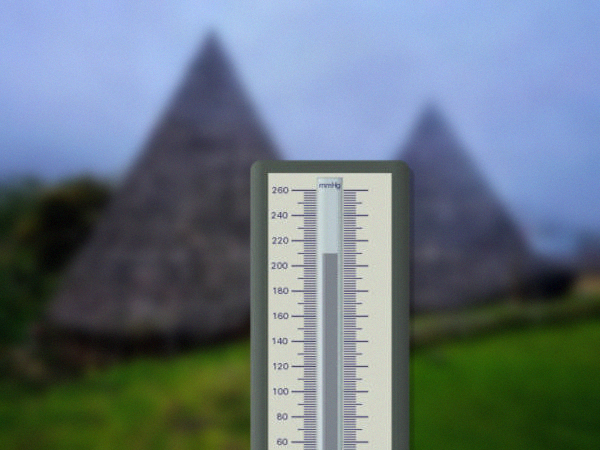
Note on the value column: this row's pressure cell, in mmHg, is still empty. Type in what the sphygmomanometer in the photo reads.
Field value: 210 mmHg
